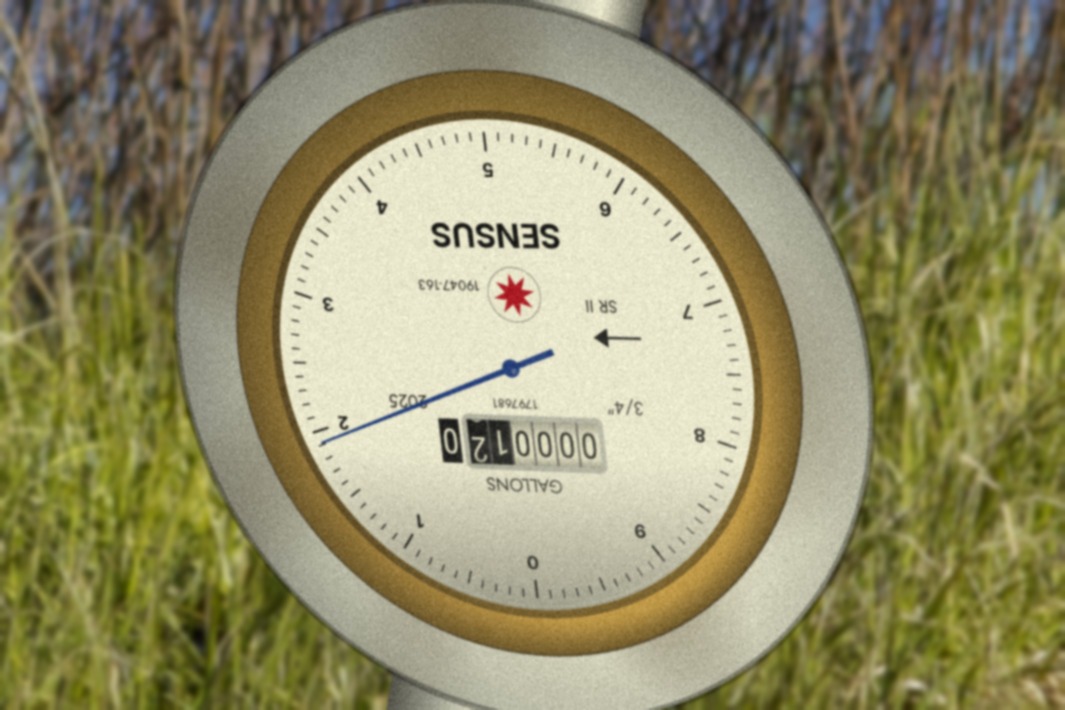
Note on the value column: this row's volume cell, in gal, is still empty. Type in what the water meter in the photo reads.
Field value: 121.9 gal
